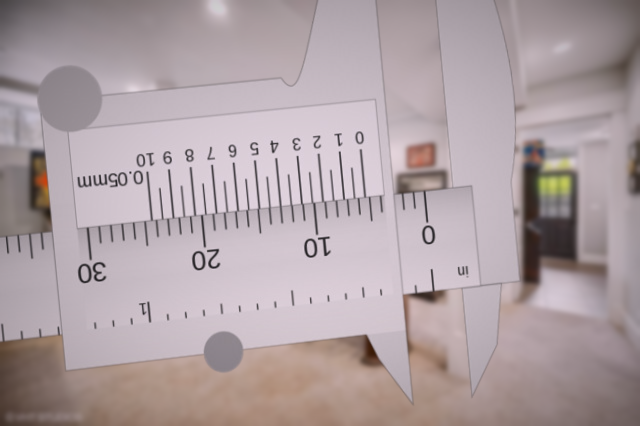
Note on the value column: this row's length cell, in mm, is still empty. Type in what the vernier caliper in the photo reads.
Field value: 5.4 mm
